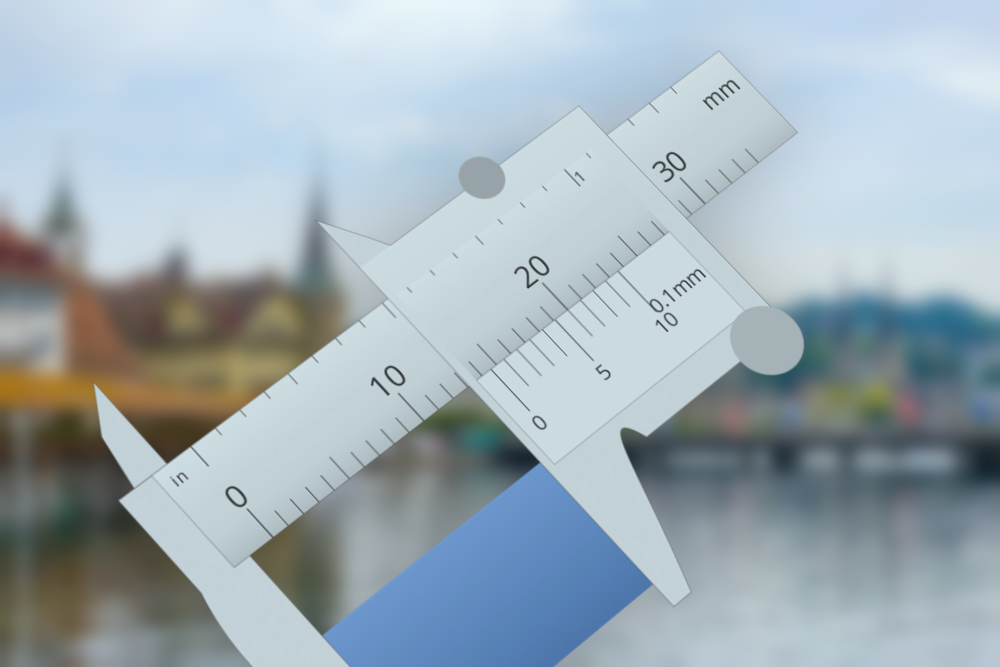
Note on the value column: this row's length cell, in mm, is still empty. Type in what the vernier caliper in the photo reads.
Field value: 14.6 mm
